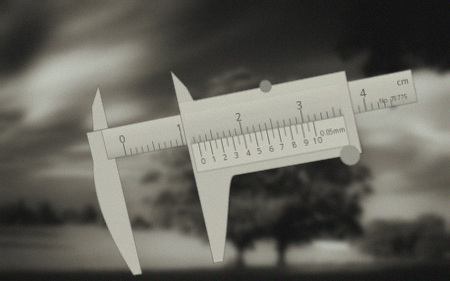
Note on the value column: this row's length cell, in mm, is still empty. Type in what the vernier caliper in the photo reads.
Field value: 12.6 mm
